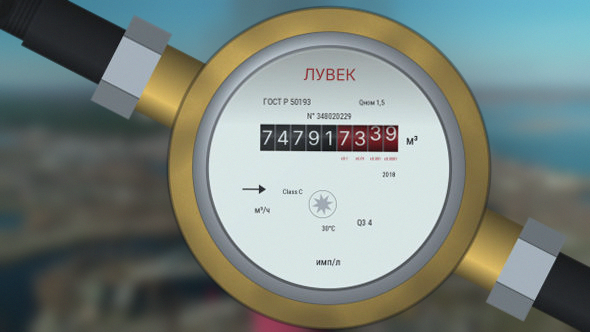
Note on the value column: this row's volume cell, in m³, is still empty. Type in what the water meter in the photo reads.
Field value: 74791.7339 m³
